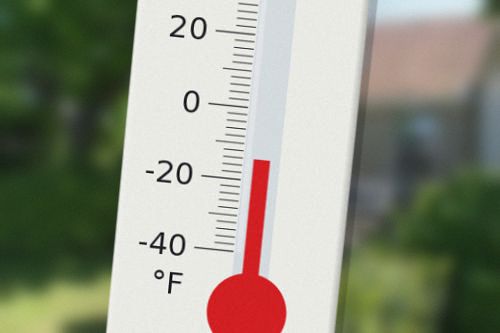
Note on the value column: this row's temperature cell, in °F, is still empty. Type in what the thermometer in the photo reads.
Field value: -14 °F
